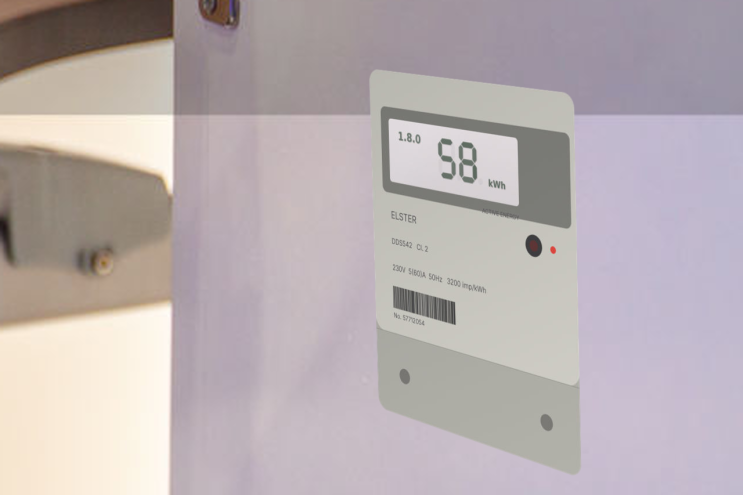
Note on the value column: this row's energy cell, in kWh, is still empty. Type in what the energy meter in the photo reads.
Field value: 58 kWh
